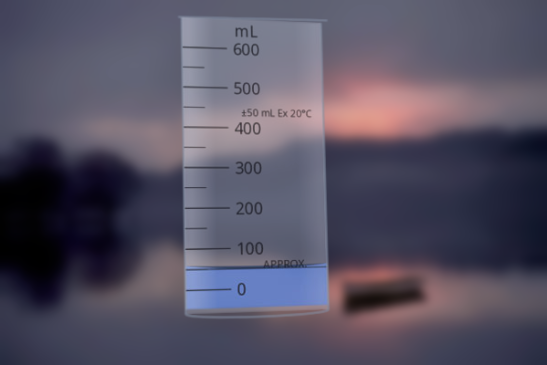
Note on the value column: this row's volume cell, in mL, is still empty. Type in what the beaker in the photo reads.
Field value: 50 mL
